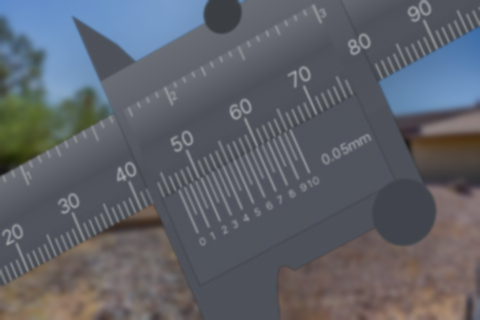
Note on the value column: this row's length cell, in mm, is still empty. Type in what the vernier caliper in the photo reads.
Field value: 46.5 mm
